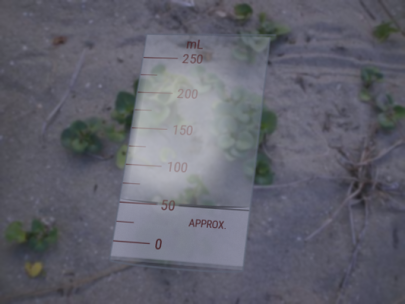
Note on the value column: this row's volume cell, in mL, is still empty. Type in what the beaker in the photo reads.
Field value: 50 mL
